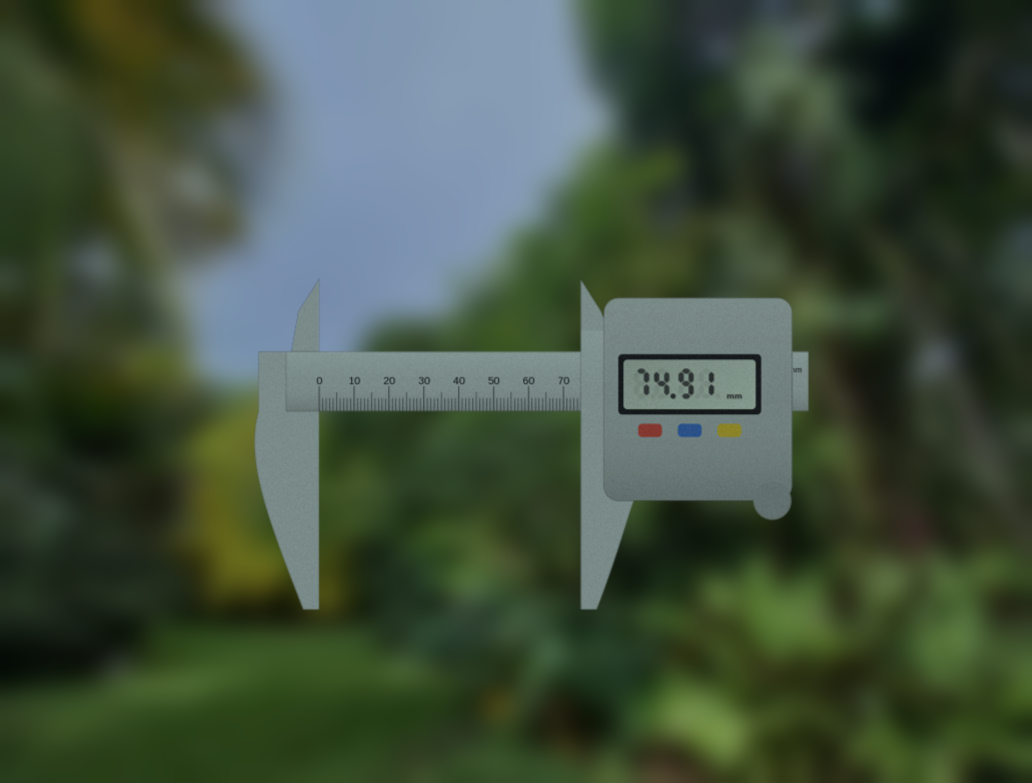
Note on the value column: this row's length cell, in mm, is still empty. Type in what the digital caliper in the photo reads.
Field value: 74.91 mm
